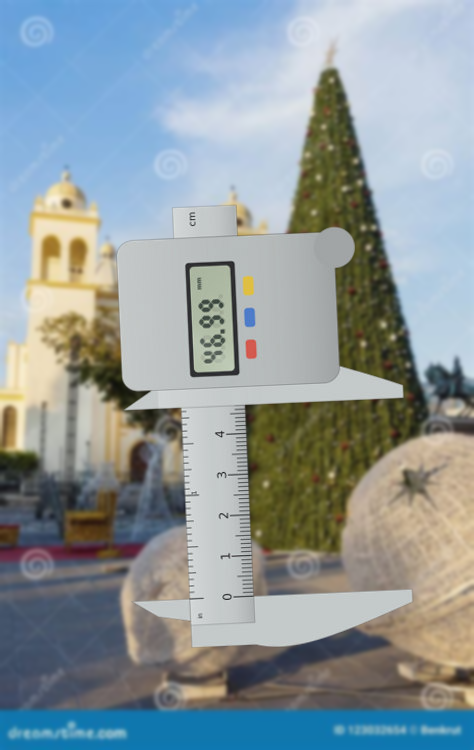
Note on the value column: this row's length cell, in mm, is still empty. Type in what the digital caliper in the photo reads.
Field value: 46.99 mm
